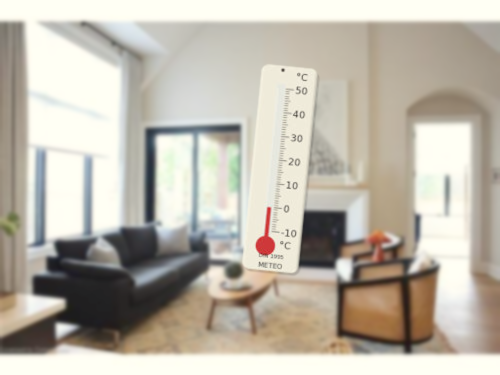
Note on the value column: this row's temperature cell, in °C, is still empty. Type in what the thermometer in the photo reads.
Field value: 0 °C
